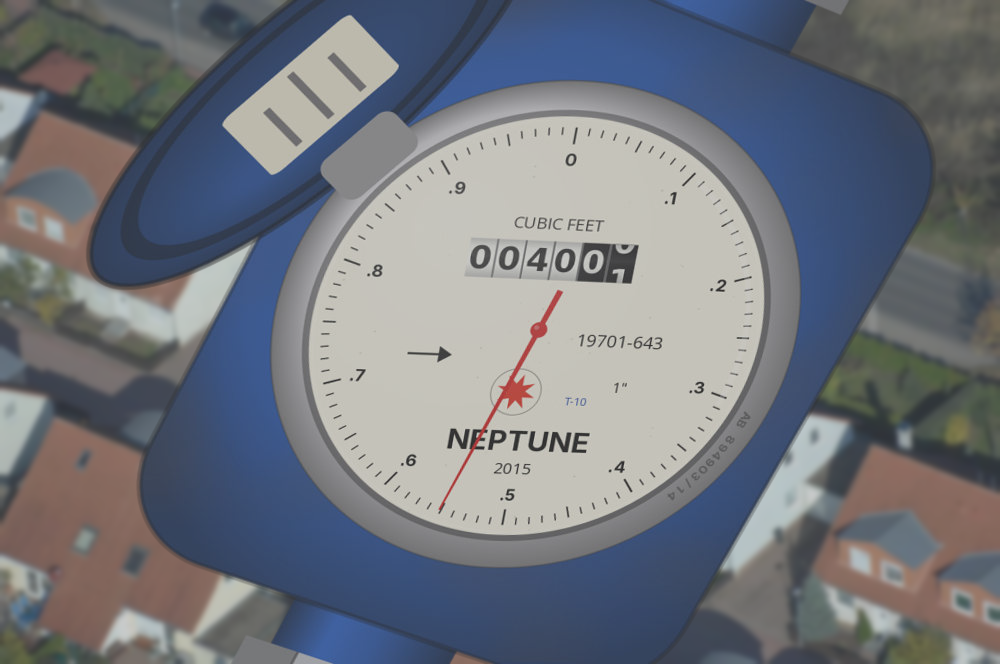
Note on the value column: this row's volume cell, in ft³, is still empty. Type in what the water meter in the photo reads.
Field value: 4000.55 ft³
